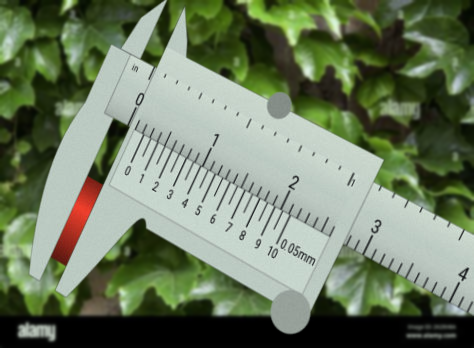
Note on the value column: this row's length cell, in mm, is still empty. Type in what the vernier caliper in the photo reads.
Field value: 2.2 mm
